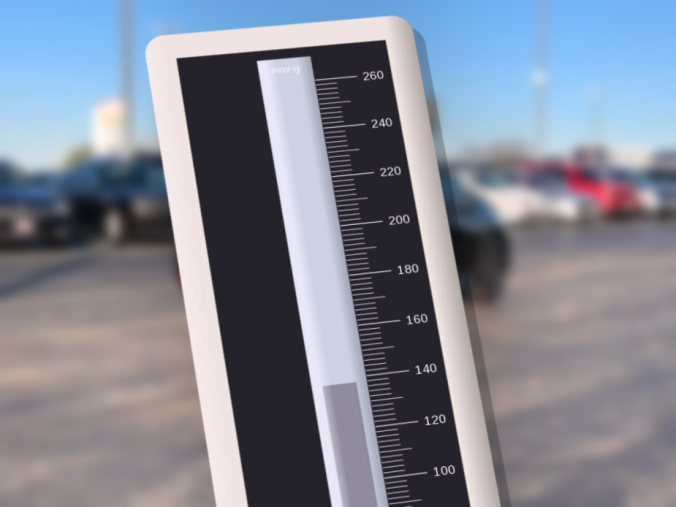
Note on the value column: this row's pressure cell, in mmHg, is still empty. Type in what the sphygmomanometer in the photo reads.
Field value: 138 mmHg
